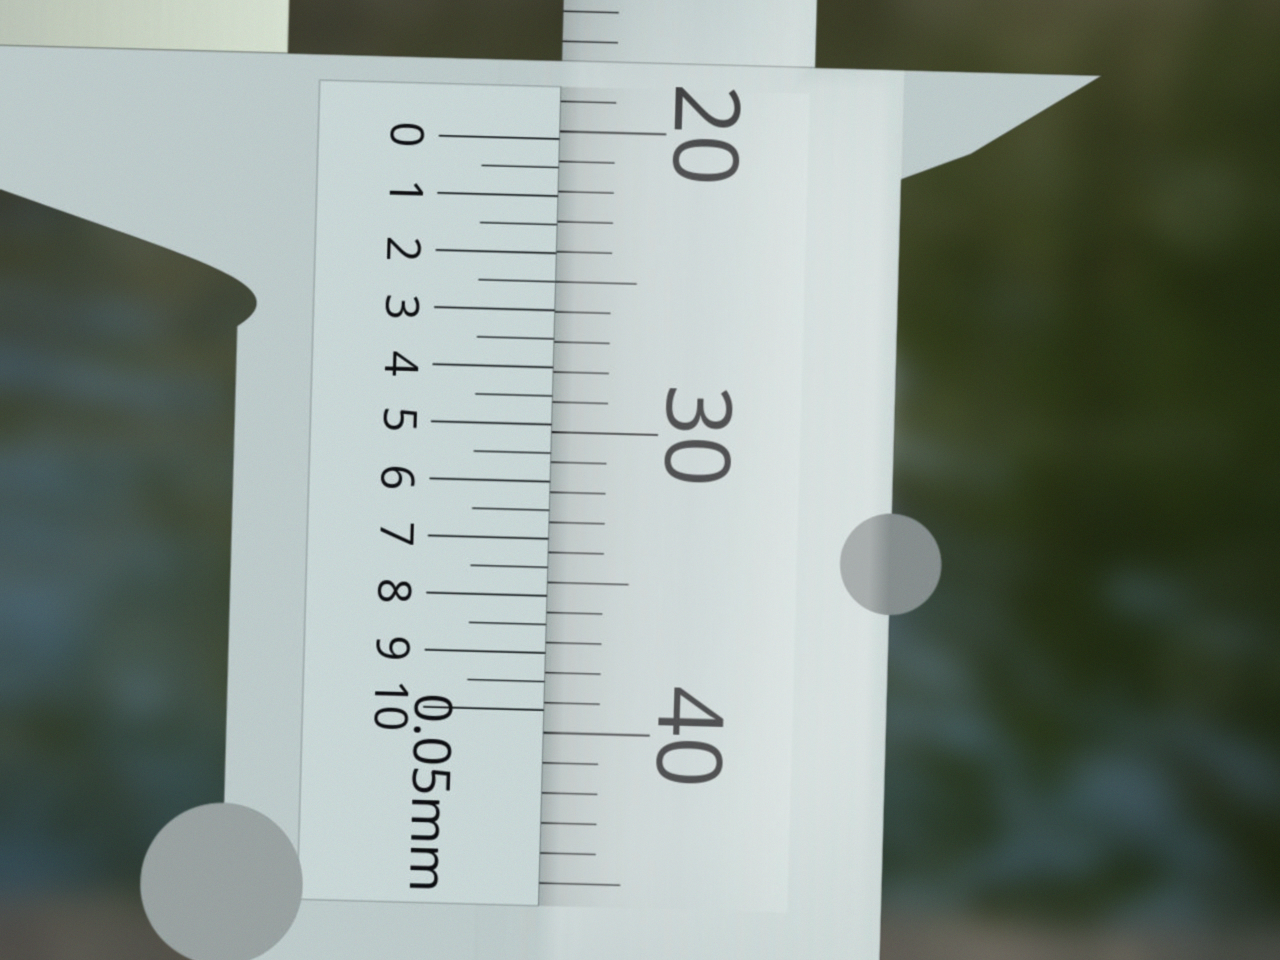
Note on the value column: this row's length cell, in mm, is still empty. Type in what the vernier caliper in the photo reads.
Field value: 20.25 mm
